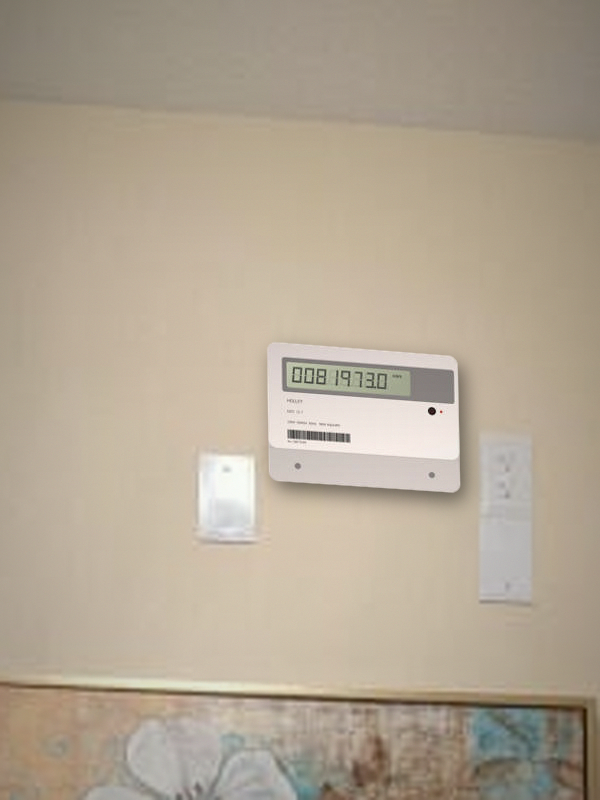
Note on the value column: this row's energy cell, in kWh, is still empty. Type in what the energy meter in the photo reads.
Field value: 81973.0 kWh
